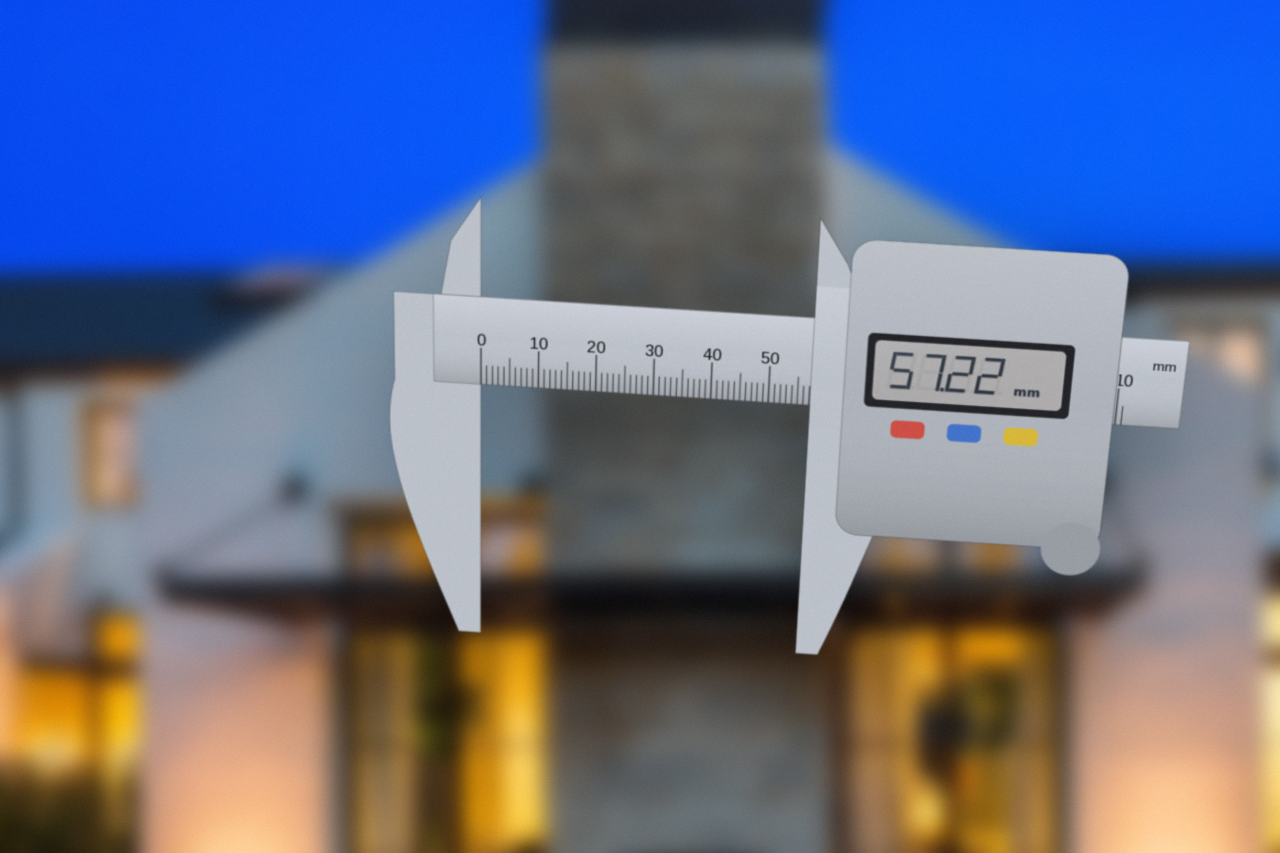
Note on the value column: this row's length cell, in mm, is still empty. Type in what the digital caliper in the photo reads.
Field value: 57.22 mm
